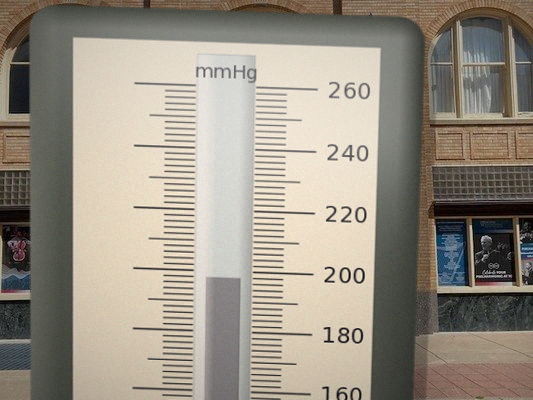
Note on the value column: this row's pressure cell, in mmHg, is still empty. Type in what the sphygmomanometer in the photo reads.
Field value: 198 mmHg
